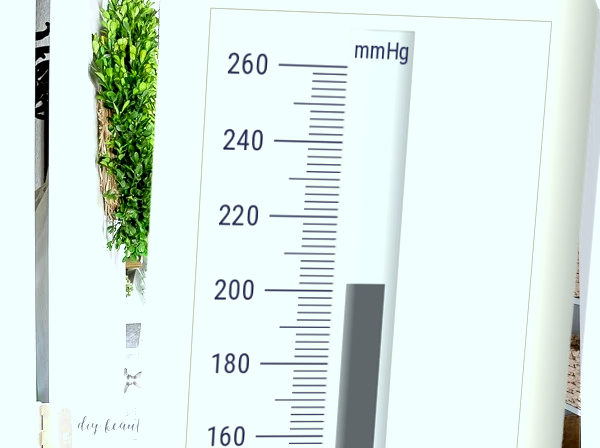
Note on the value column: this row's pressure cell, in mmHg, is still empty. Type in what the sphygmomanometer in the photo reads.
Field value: 202 mmHg
